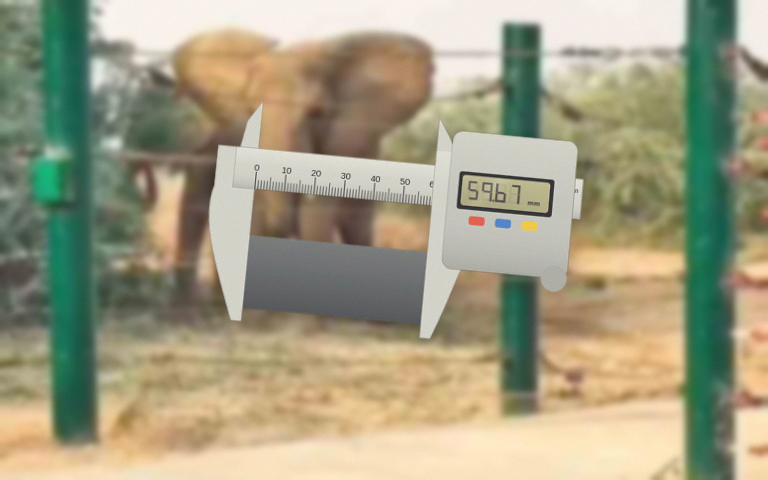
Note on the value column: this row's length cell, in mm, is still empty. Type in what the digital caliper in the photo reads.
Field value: 59.67 mm
